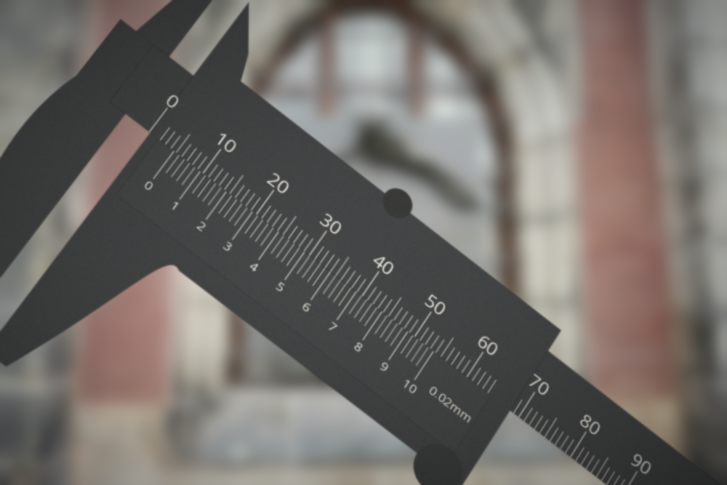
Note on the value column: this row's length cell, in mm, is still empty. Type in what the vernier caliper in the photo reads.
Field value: 4.6 mm
